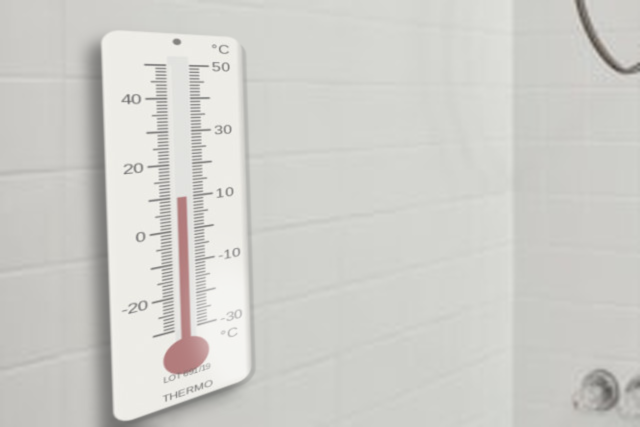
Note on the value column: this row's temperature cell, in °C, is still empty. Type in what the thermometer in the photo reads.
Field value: 10 °C
